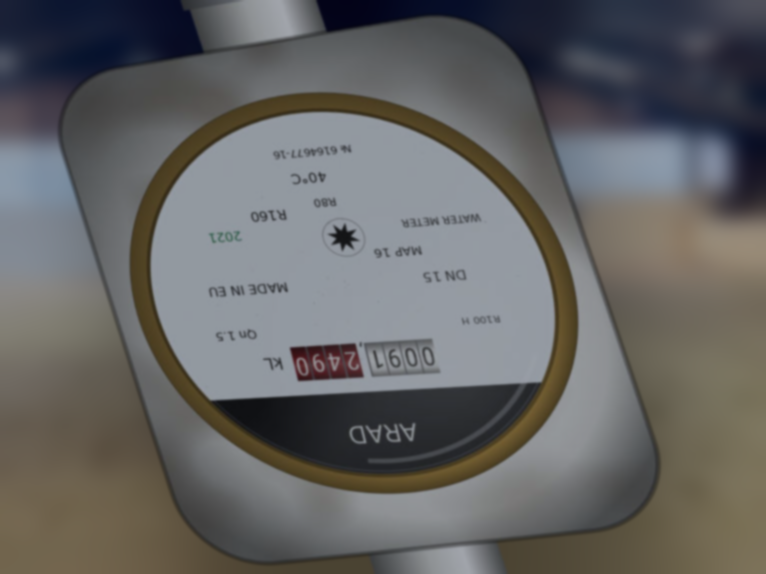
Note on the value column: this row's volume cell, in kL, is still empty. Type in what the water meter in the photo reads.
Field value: 91.2490 kL
